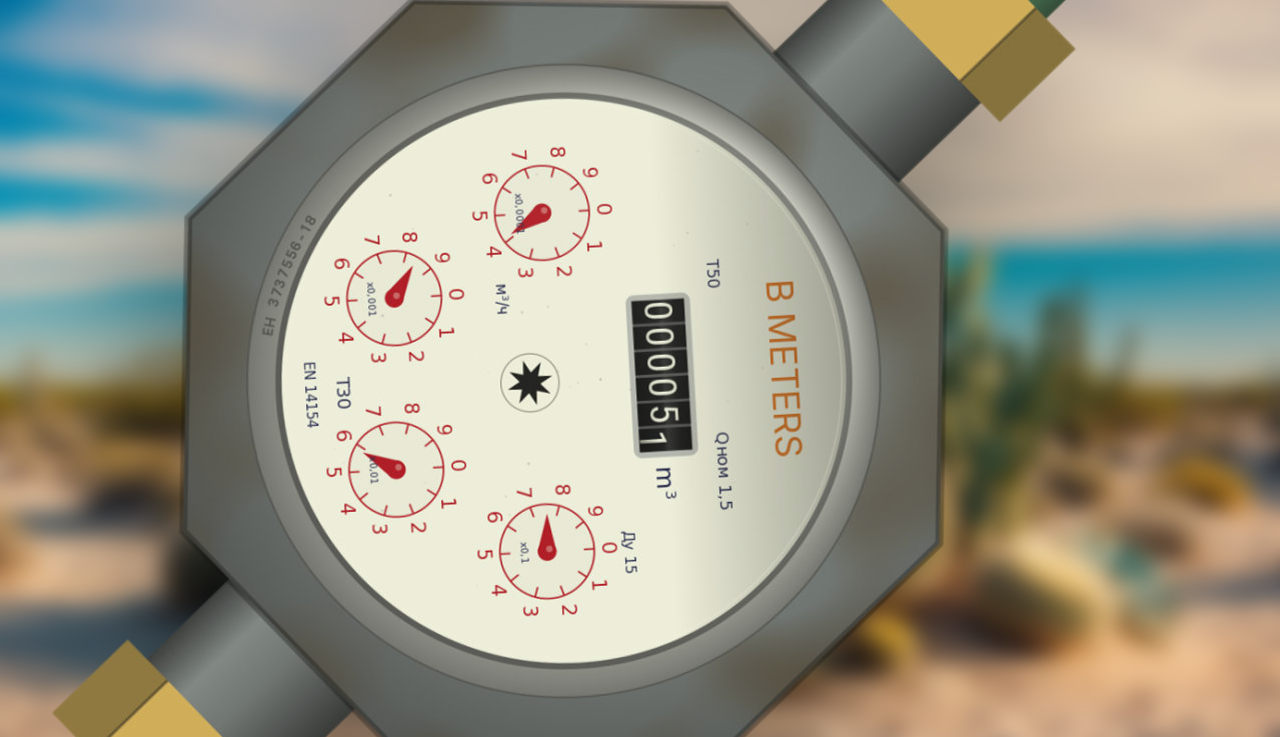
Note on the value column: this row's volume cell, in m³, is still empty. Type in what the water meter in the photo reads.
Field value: 50.7584 m³
